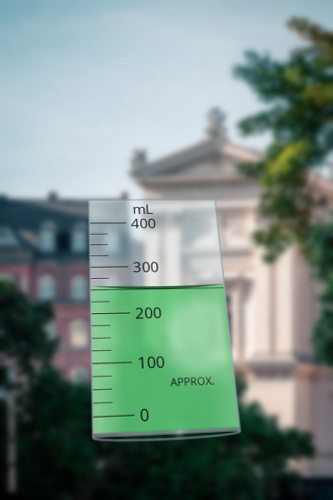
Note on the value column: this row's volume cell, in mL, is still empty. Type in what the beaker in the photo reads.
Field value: 250 mL
